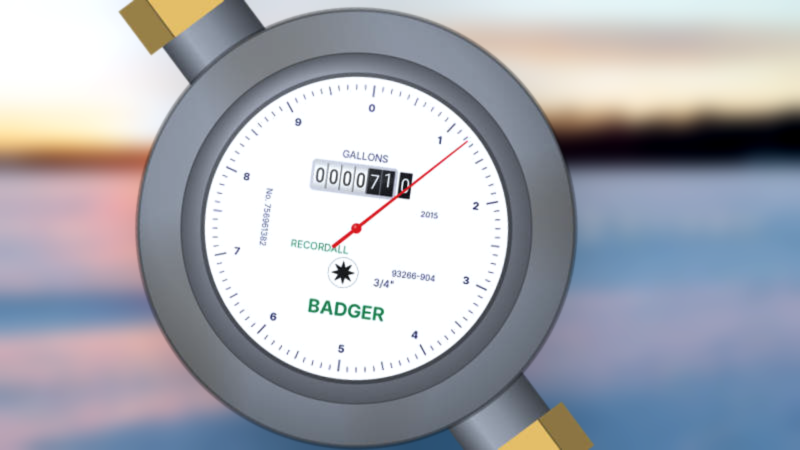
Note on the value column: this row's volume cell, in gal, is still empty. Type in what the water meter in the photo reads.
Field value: 711.2 gal
